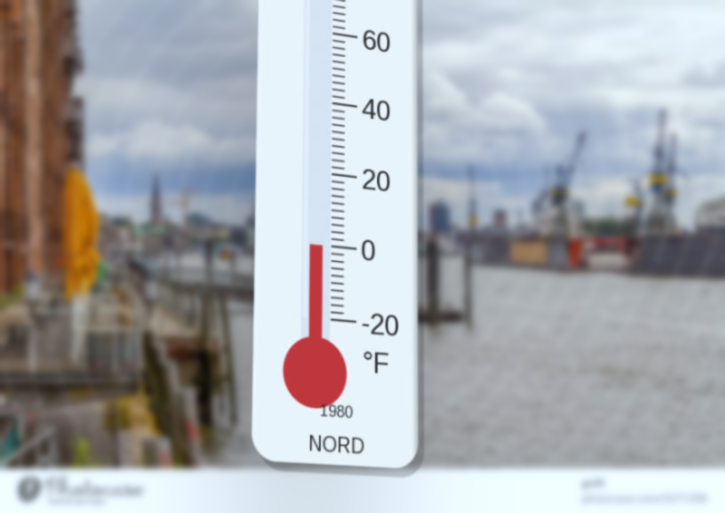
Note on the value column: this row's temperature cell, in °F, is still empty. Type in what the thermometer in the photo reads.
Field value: 0 °F
